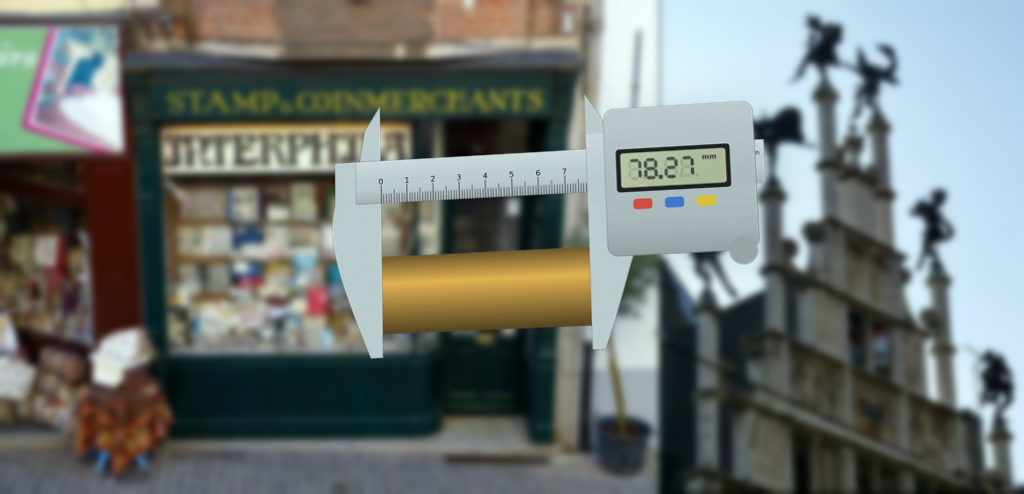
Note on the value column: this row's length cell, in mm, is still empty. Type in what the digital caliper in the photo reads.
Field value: 78.27 mm
